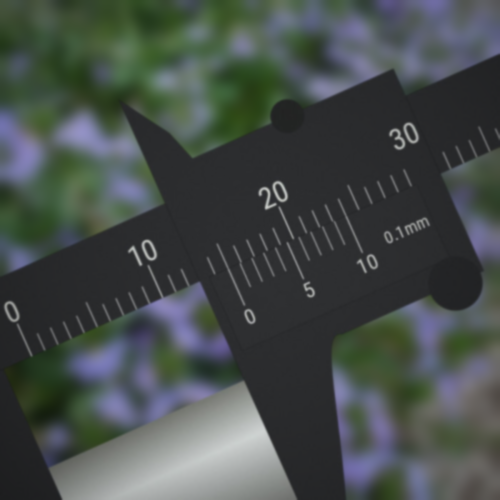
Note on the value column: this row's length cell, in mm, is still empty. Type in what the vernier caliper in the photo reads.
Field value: 15.0 mm
